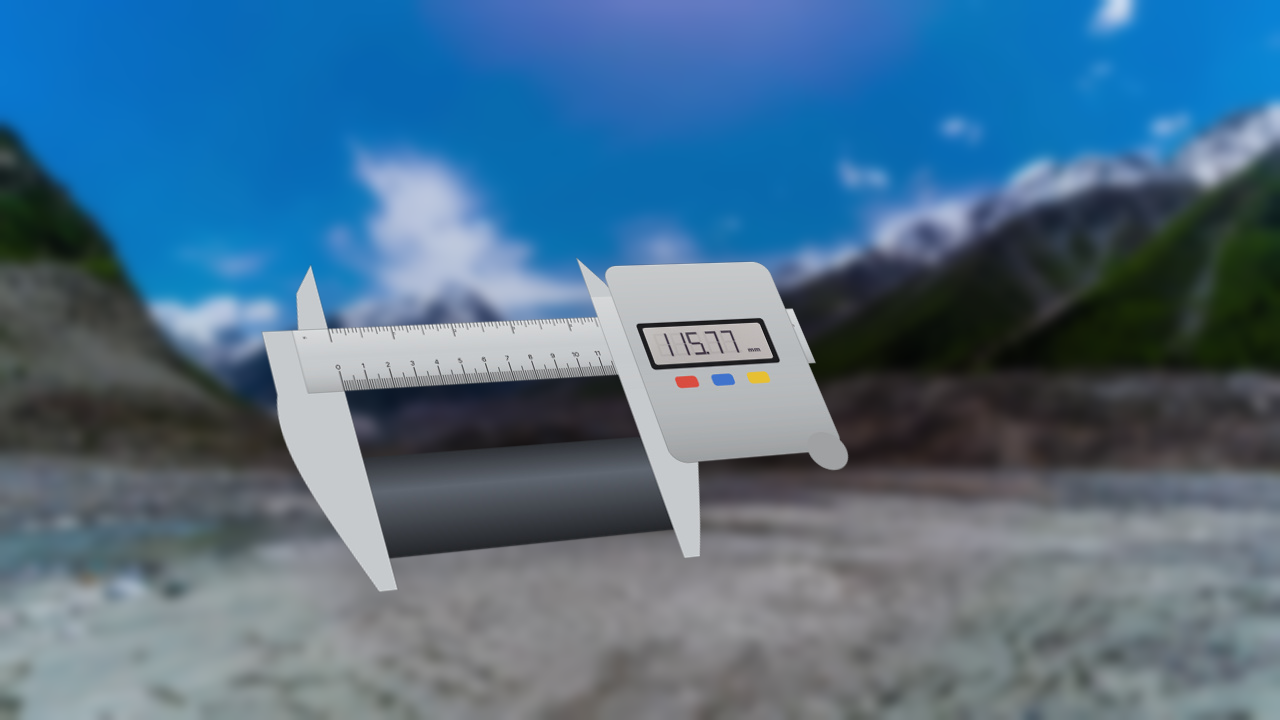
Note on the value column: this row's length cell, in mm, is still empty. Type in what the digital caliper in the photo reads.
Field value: 115.77 mm
